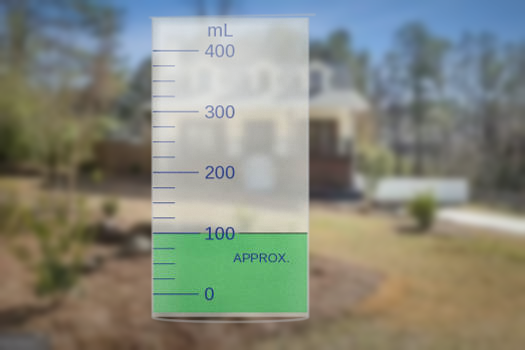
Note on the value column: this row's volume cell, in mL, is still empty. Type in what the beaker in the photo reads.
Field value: 100 mL
